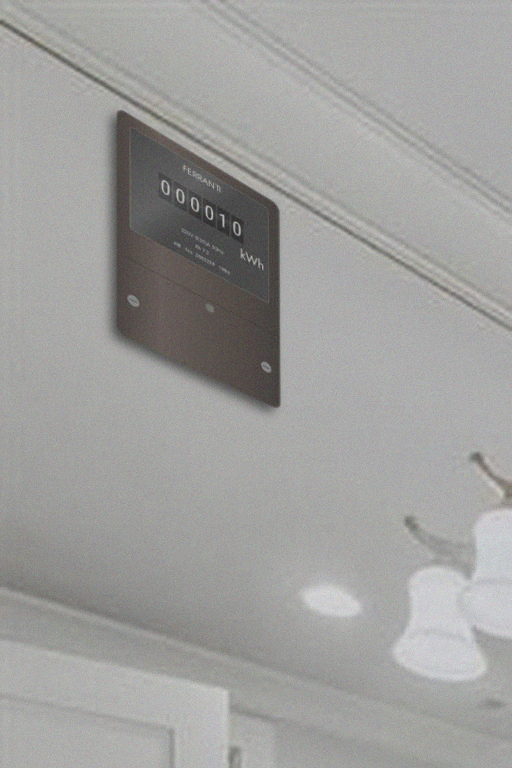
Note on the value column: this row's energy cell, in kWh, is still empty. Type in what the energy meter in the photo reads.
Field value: 10 kWh
